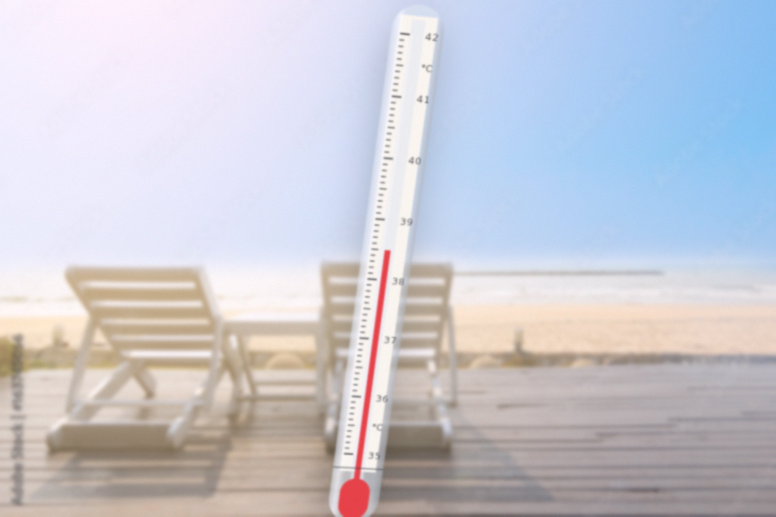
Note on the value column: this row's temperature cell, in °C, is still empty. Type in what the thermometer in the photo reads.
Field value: 38.5 °C
